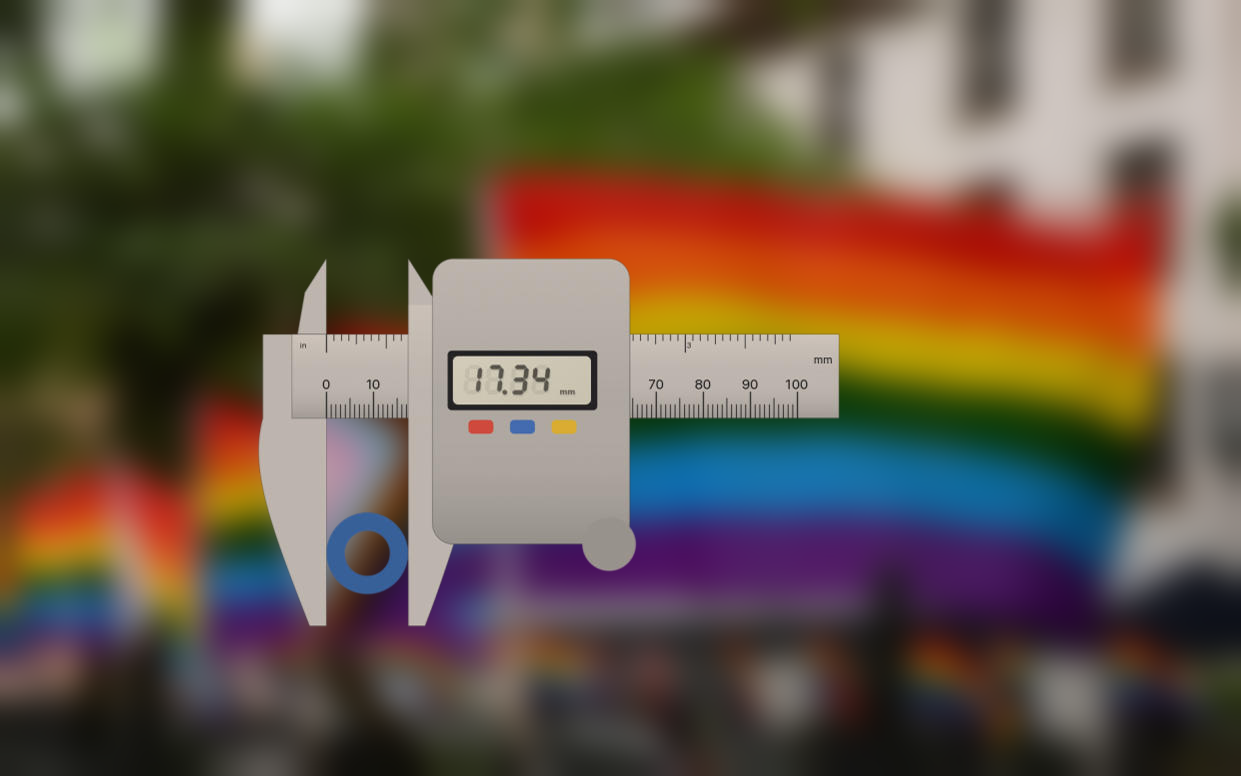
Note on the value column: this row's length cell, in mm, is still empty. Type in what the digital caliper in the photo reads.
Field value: 17.34 mm
